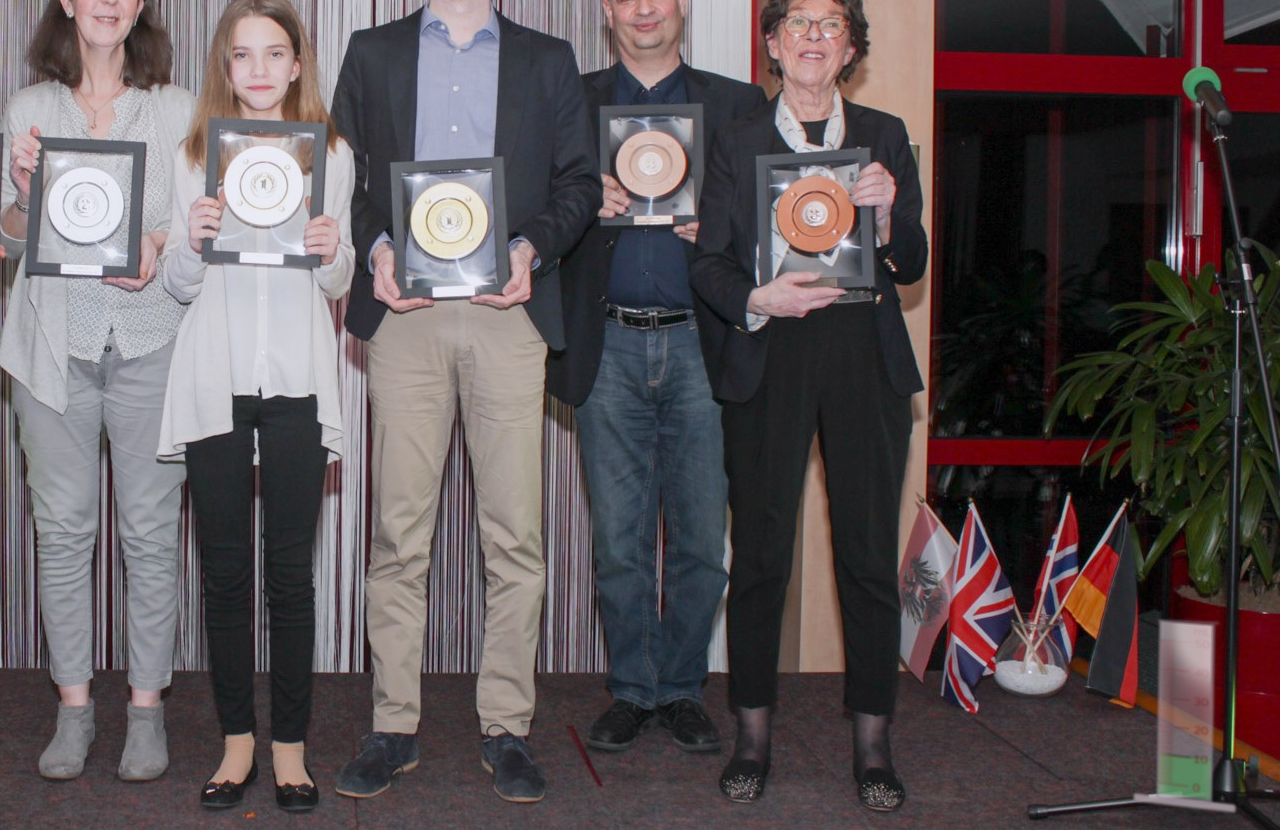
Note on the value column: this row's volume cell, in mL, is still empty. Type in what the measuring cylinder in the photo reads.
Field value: 10 mL
